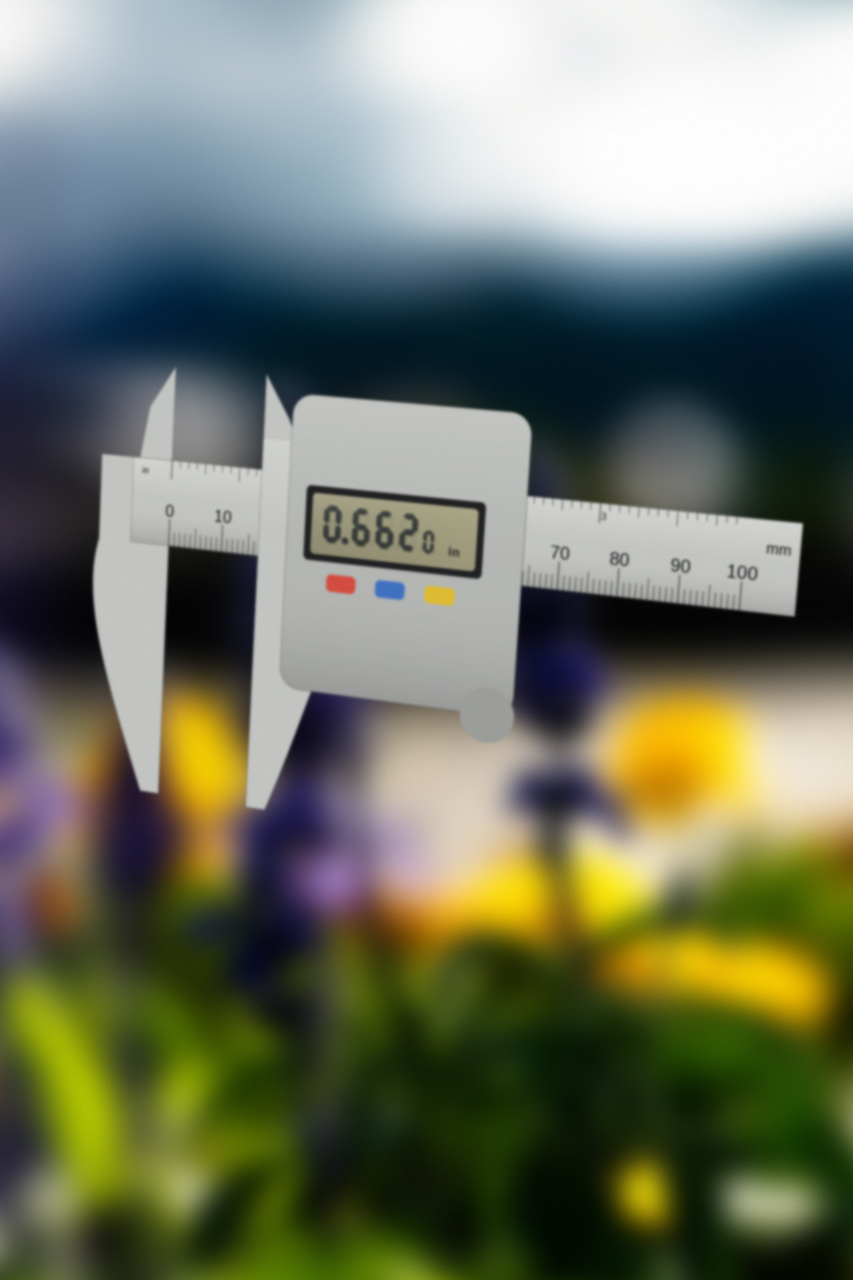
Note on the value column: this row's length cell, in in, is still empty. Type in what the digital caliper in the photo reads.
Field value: 0.6620 in
